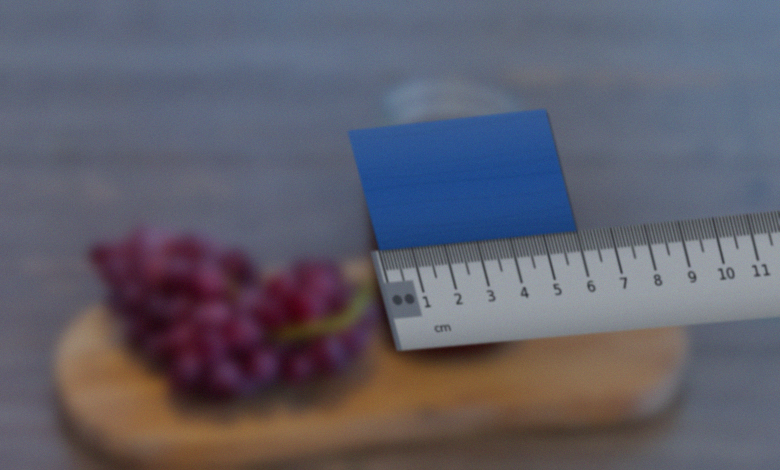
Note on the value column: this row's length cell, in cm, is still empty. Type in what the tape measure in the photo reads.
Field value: 6 cm
